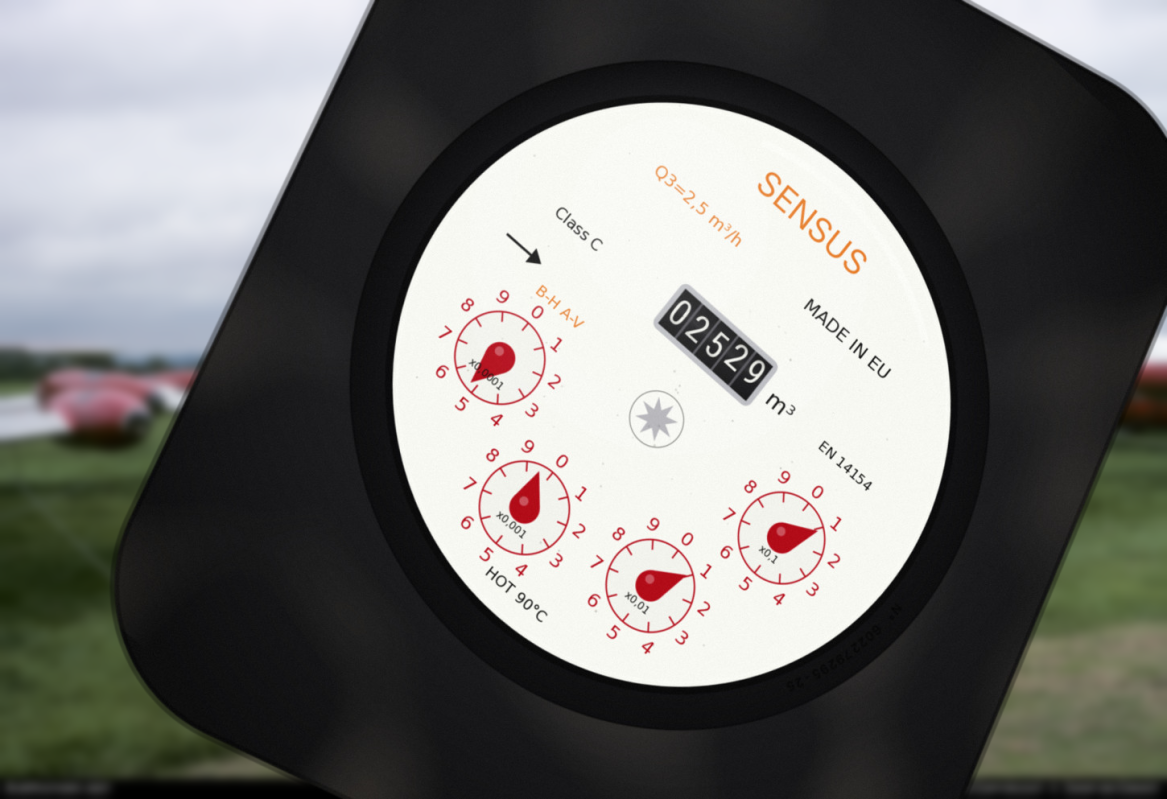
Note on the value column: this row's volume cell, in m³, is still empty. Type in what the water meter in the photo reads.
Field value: 2529.1095 m³
